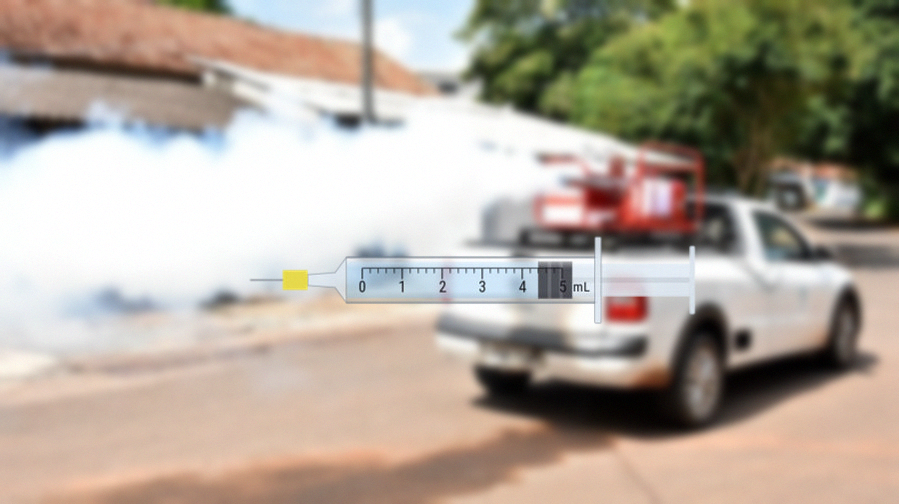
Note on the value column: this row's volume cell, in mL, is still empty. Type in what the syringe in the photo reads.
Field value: 4.4 mL
